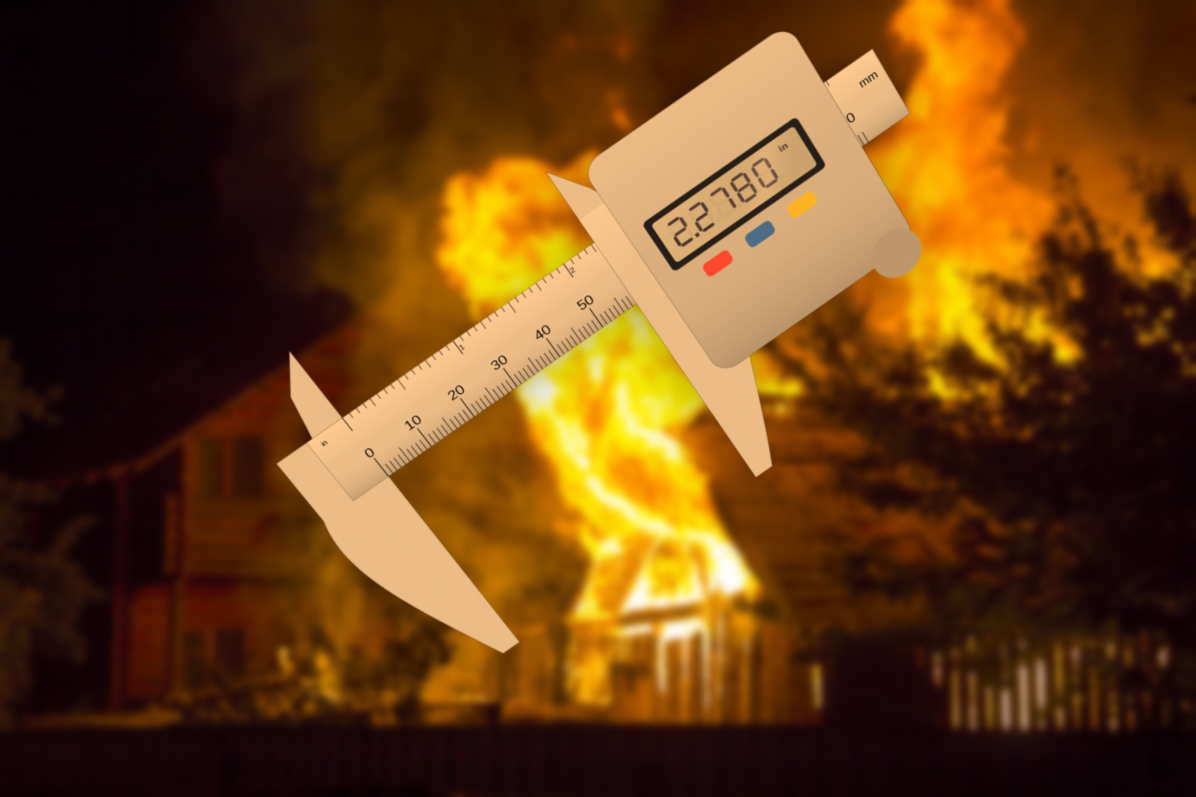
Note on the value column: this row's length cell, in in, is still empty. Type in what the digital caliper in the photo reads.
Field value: 2.2780 in
